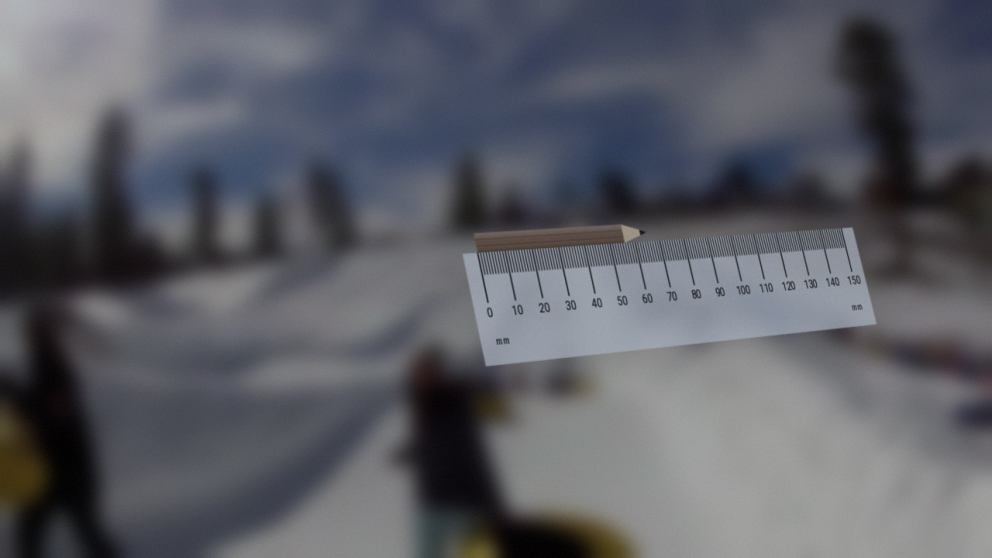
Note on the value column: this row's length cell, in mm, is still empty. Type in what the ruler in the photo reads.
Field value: 65 mm
